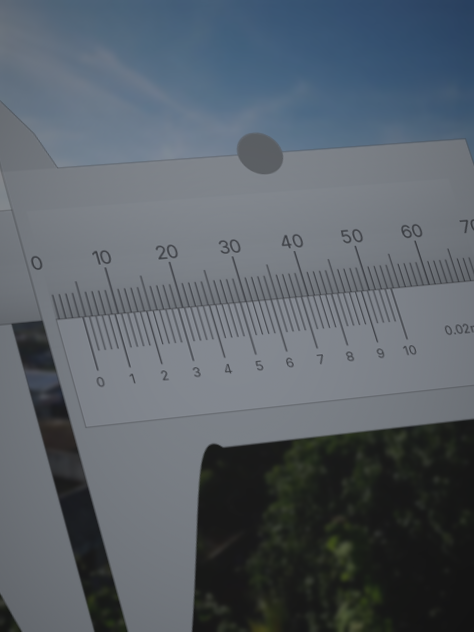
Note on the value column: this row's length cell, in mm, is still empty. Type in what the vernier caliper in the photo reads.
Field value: 4.6 mm
